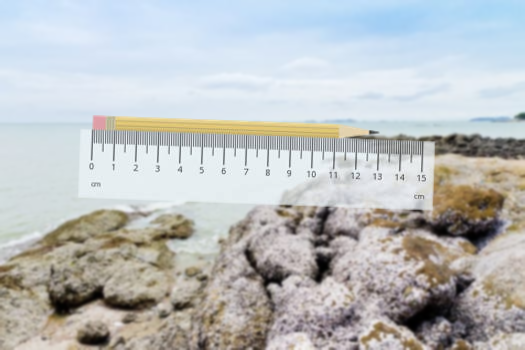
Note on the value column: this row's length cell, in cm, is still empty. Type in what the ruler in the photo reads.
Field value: 13 cm
